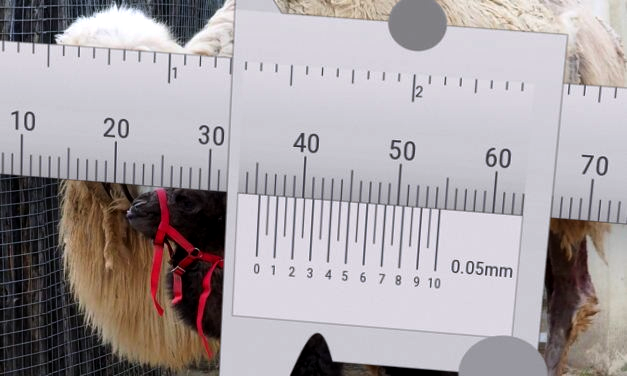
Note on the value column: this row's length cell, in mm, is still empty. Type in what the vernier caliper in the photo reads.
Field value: 35.4 mm
